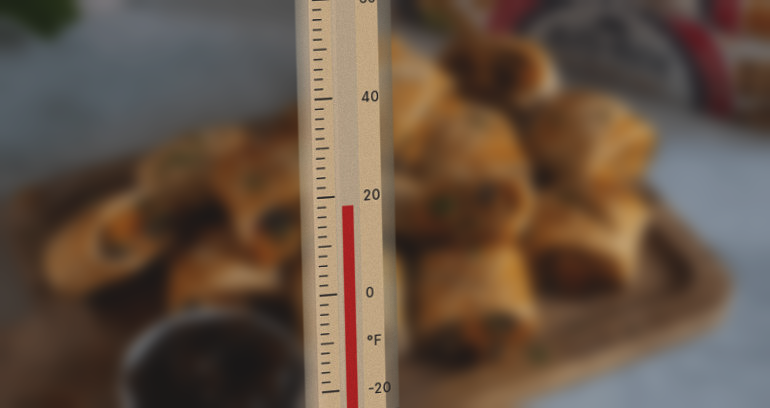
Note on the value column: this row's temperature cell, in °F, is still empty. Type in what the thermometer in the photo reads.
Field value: 18 °F
